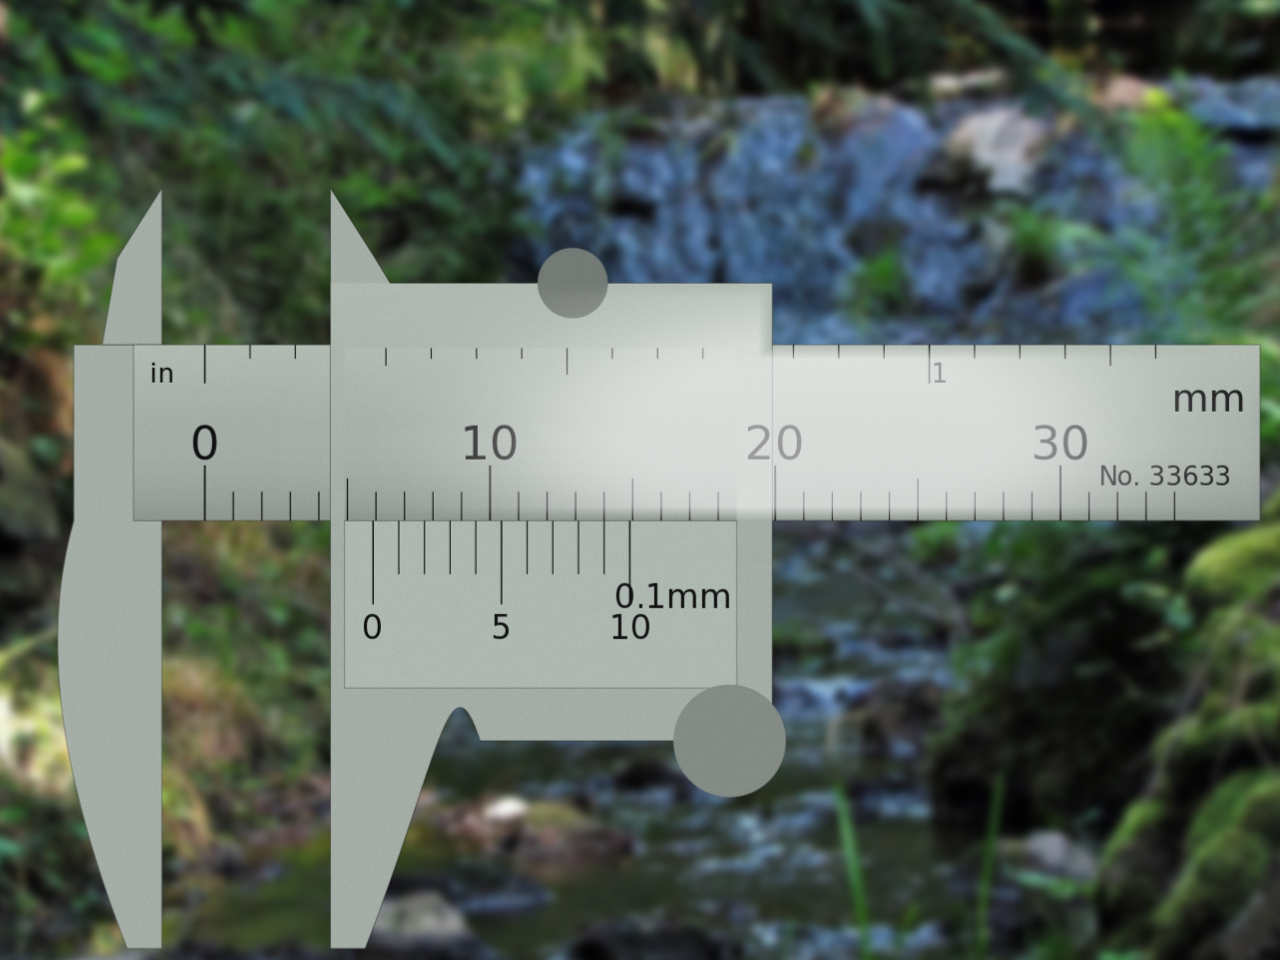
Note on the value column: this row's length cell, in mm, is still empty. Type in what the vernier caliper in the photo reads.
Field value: 5.9 mm
